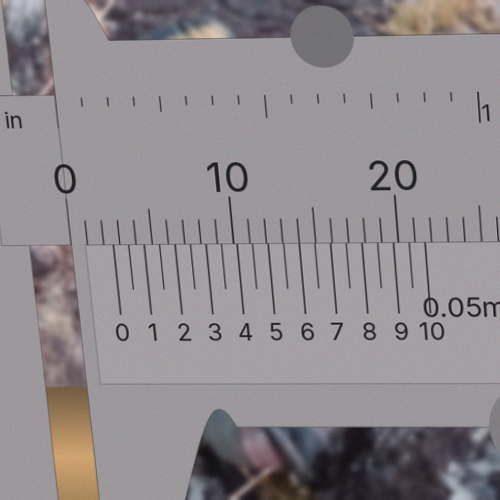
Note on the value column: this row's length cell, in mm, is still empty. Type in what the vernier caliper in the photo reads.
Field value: 2.6 mm
